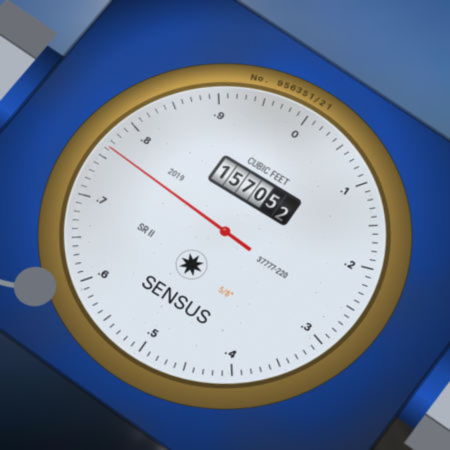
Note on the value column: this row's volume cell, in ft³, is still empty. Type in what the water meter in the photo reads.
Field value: 157051.76 ft³
